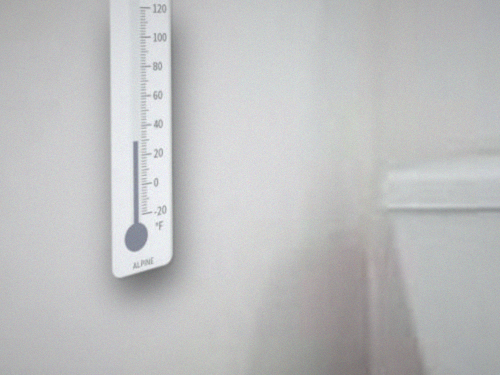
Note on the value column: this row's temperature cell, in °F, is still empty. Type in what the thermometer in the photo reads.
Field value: 30 °F
